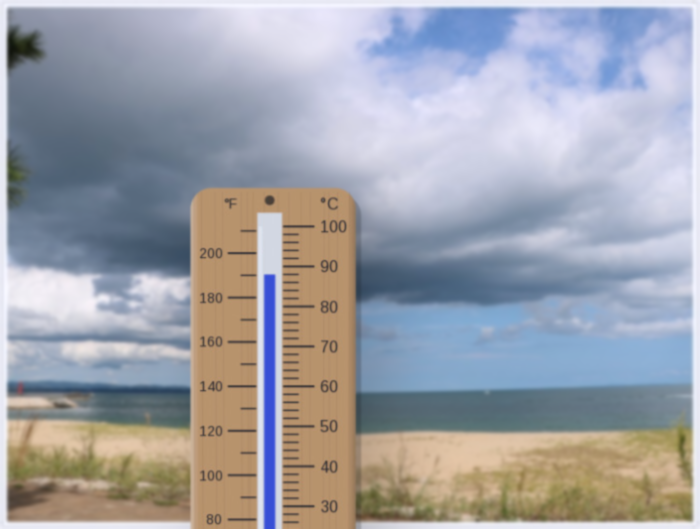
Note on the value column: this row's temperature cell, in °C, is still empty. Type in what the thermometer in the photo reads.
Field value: 88 °C
